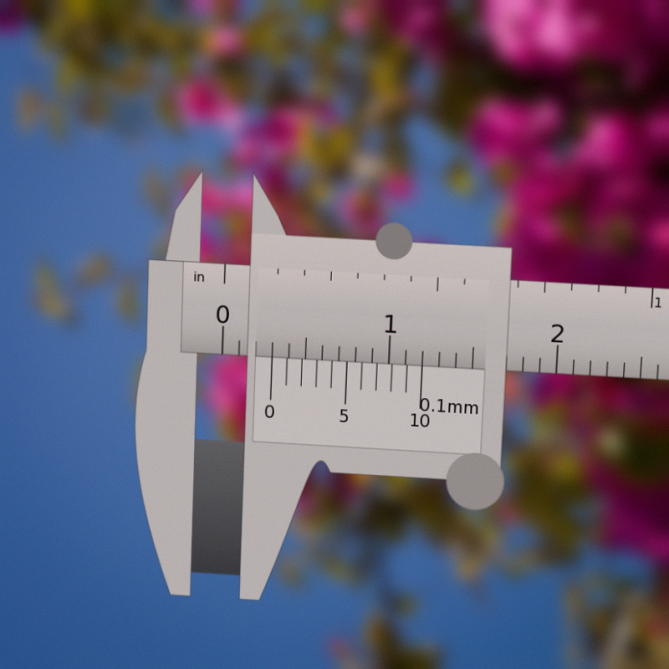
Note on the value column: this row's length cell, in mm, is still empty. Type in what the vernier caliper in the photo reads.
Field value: 3.0 mm
